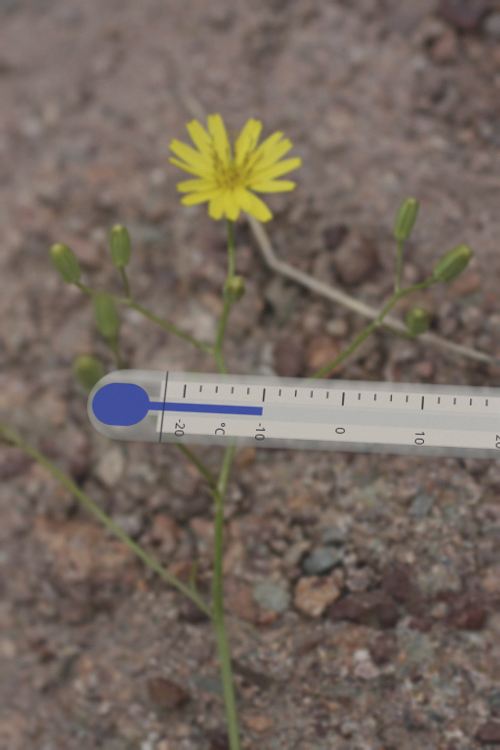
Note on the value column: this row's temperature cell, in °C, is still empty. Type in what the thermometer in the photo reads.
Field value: -10 °C
